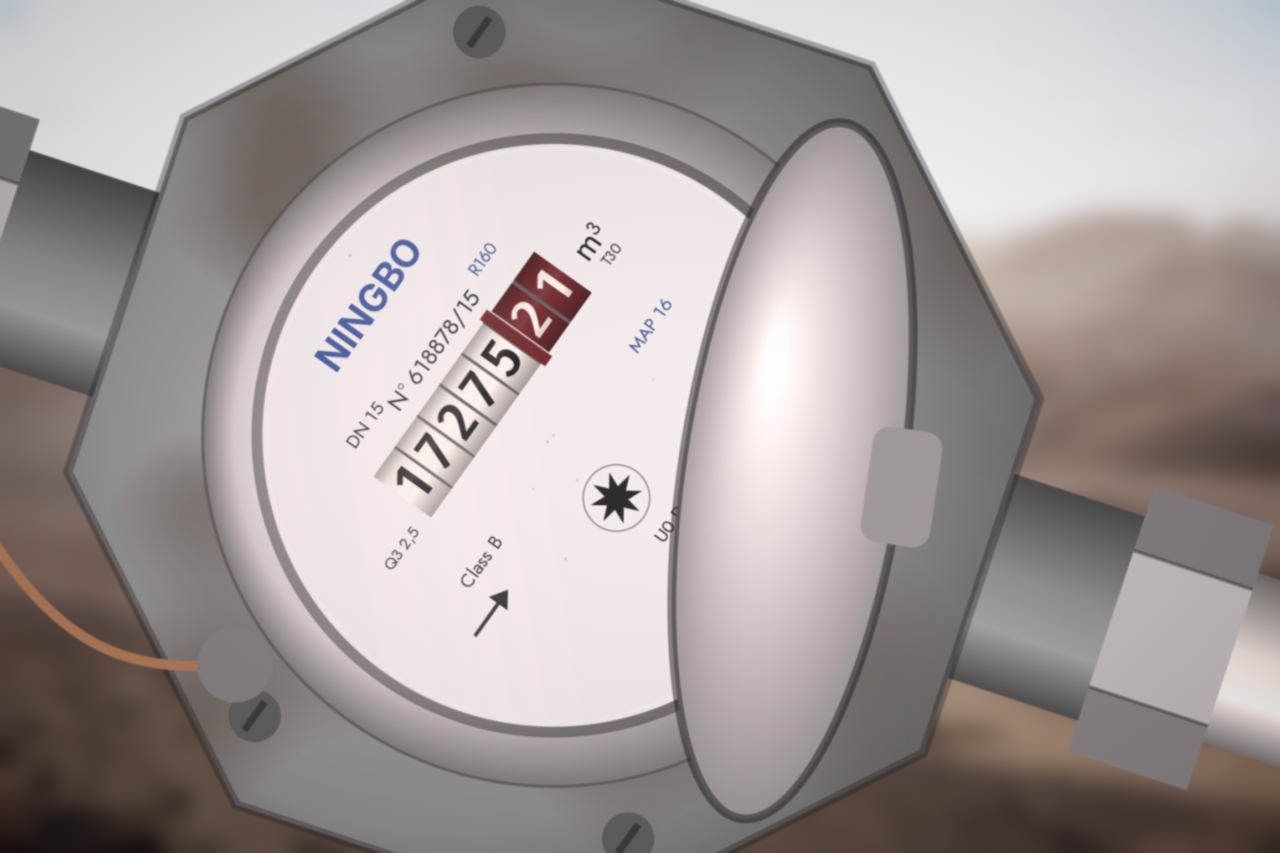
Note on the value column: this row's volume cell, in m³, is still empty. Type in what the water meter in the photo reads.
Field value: 17275.21 m³
